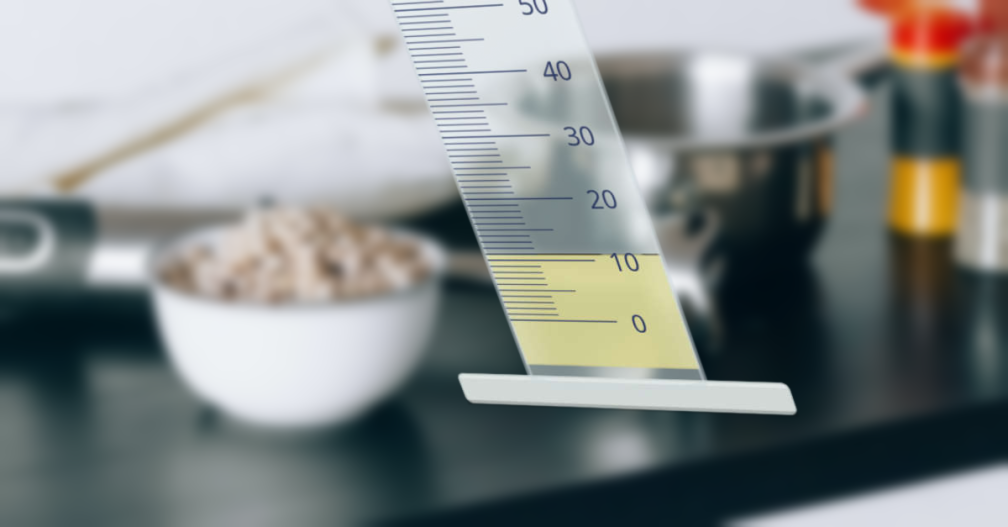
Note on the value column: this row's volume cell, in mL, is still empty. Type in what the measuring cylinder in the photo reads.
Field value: 11 mL
